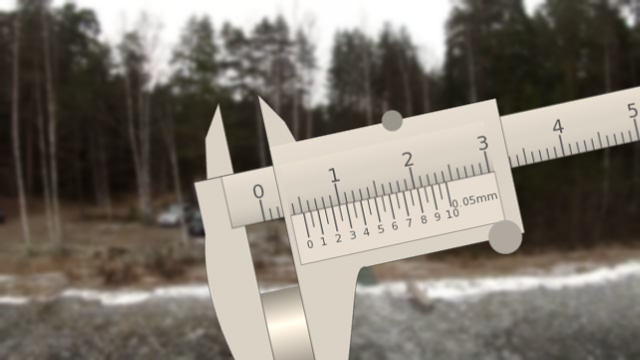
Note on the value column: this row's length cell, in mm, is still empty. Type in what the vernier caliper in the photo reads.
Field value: 5.2 mm
